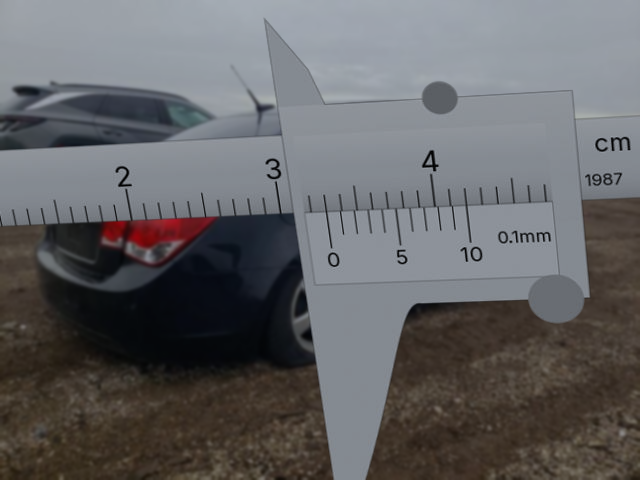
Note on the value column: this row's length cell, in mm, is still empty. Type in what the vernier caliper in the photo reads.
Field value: 33.0 mm
